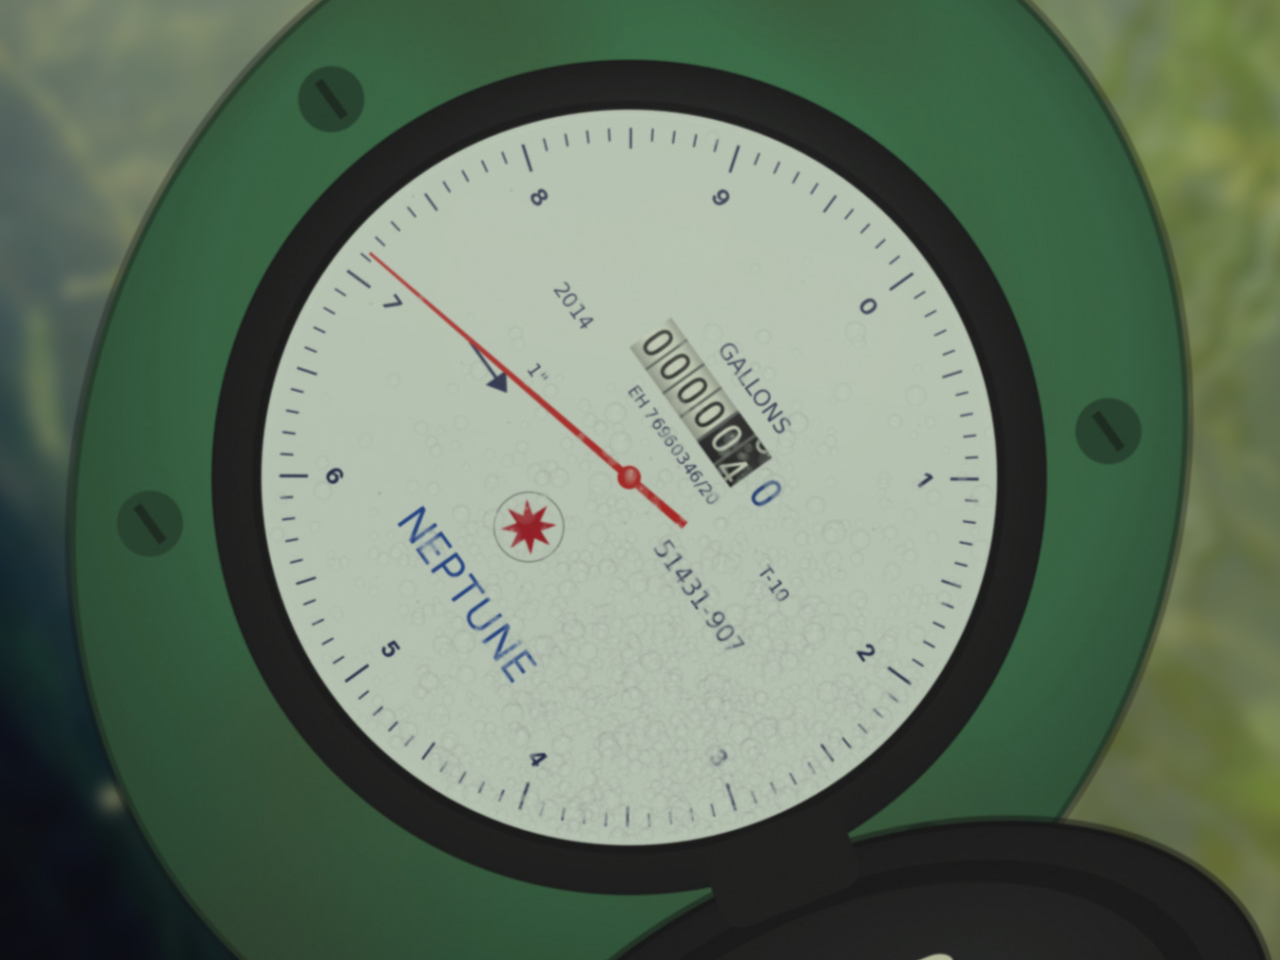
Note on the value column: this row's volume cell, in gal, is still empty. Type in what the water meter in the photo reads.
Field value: 37.1 gal
